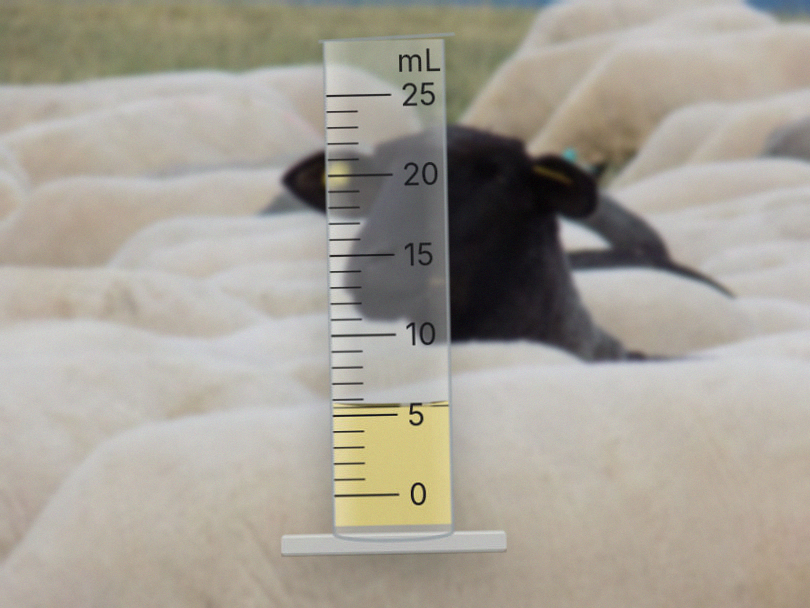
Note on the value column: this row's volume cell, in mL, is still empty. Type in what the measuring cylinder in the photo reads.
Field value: 5.5 mL
